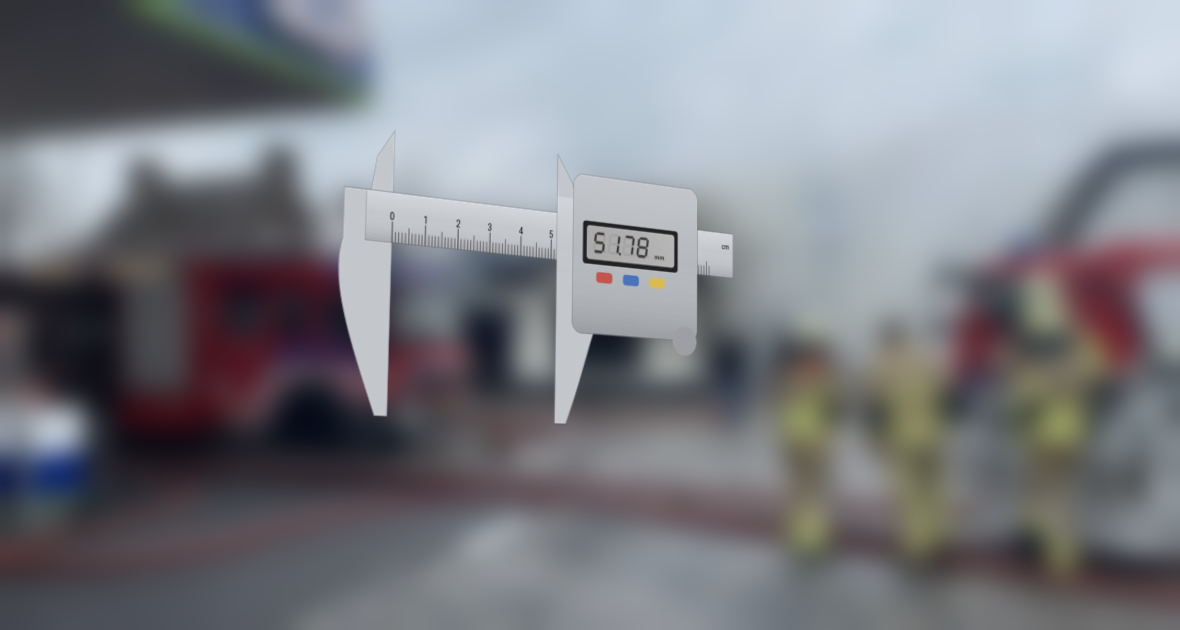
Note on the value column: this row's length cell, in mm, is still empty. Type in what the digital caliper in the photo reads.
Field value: 51.78 mm
